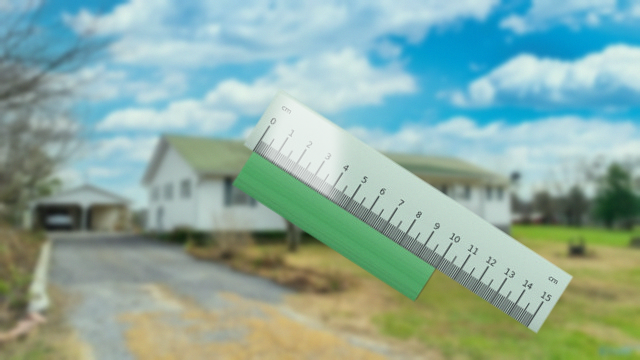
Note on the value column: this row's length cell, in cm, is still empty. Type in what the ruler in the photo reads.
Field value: 10 cm
